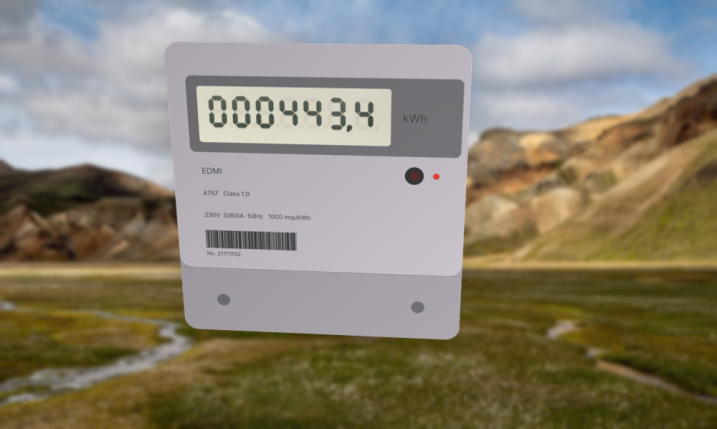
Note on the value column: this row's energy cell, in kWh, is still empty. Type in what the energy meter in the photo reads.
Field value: 443.4 kWh
